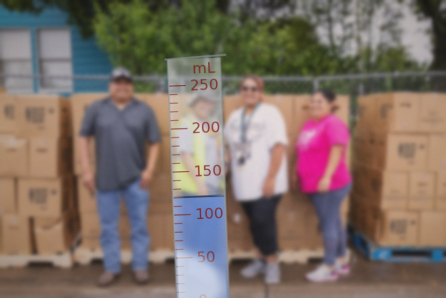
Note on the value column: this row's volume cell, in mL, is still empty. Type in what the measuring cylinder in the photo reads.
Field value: 120 mL
